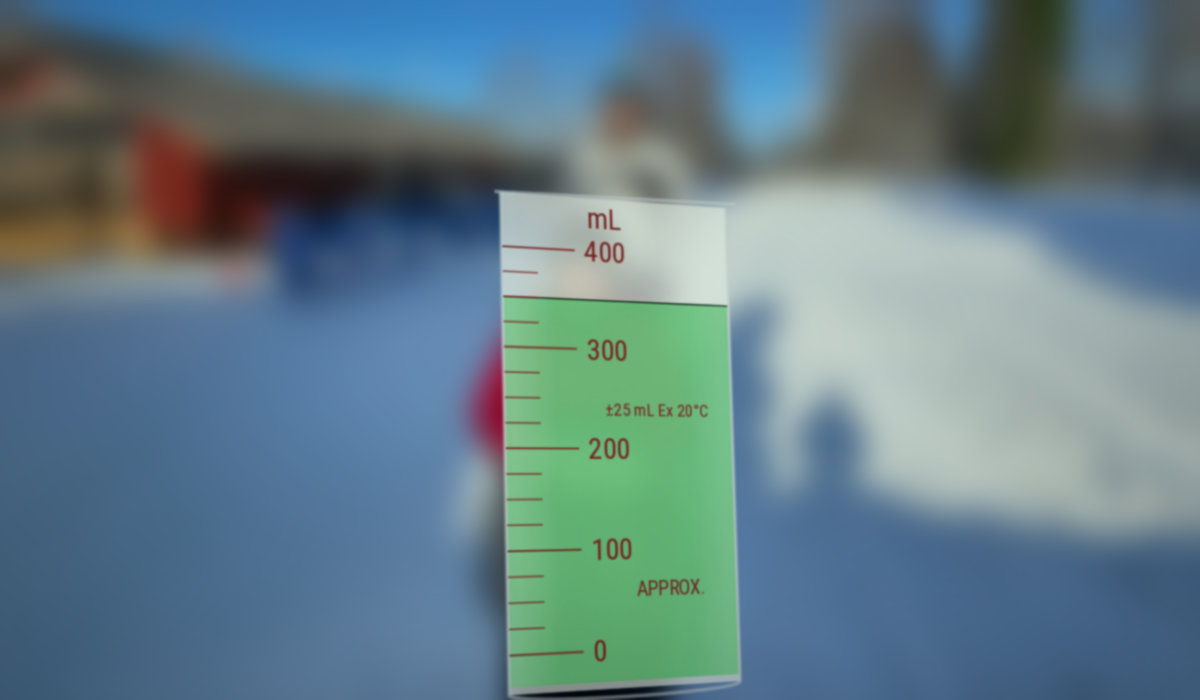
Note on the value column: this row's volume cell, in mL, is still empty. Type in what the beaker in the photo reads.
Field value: 350 mL
